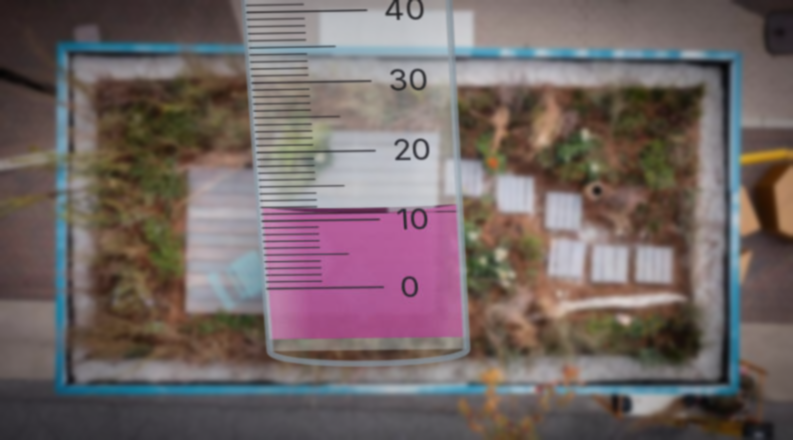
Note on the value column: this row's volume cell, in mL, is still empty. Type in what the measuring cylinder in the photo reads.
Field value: 11 mL
